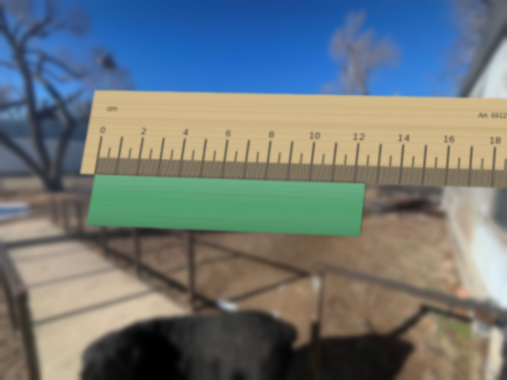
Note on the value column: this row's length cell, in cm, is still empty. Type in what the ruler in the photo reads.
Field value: 12.5 cm
